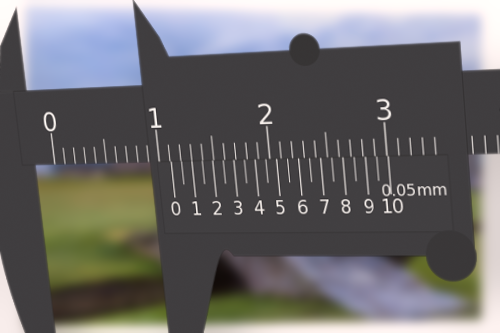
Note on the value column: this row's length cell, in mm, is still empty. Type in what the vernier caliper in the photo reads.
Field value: 11.1 mm
